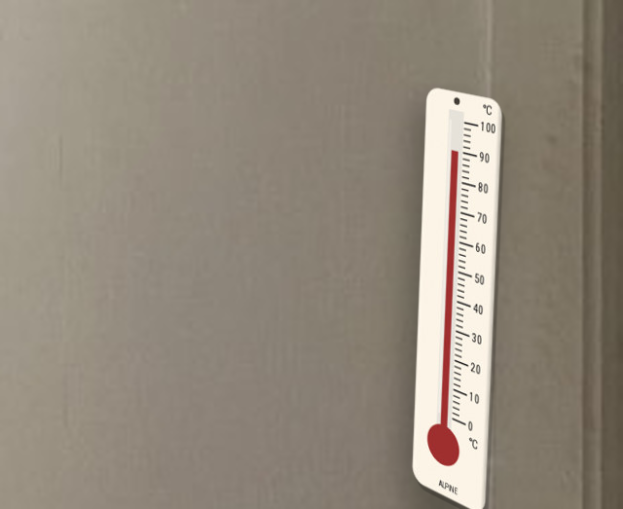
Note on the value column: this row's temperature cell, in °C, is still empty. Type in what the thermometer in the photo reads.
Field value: 90 °C
